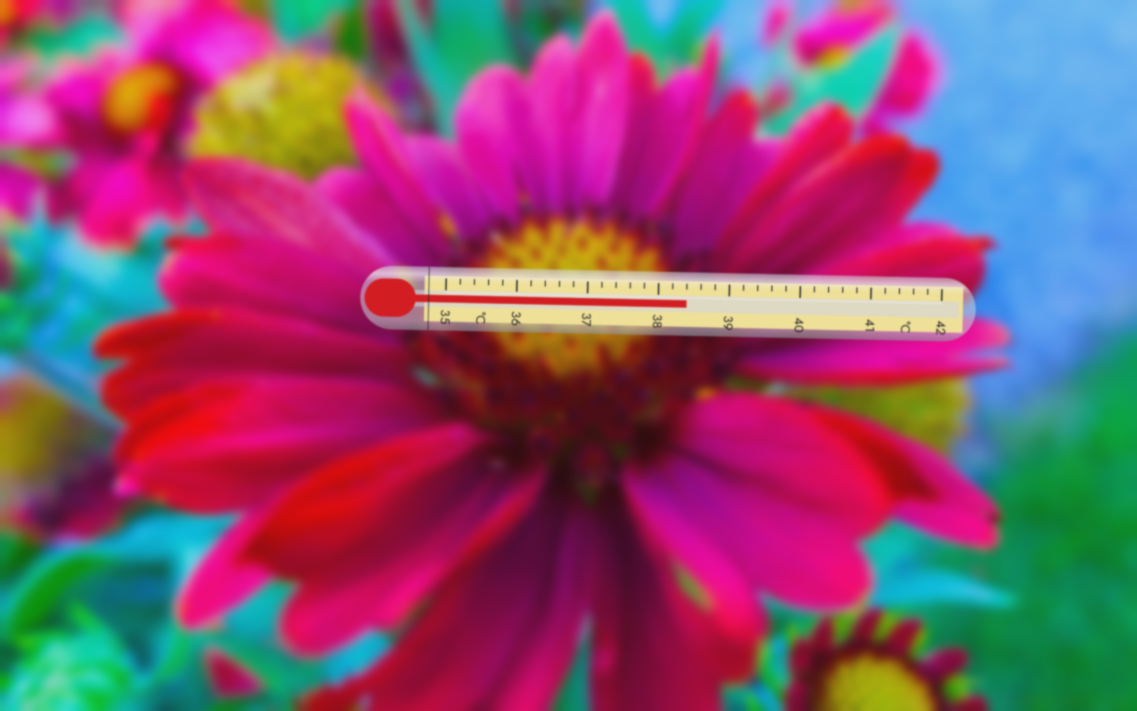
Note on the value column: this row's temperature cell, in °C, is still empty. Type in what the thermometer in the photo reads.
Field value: 38.4 °C
